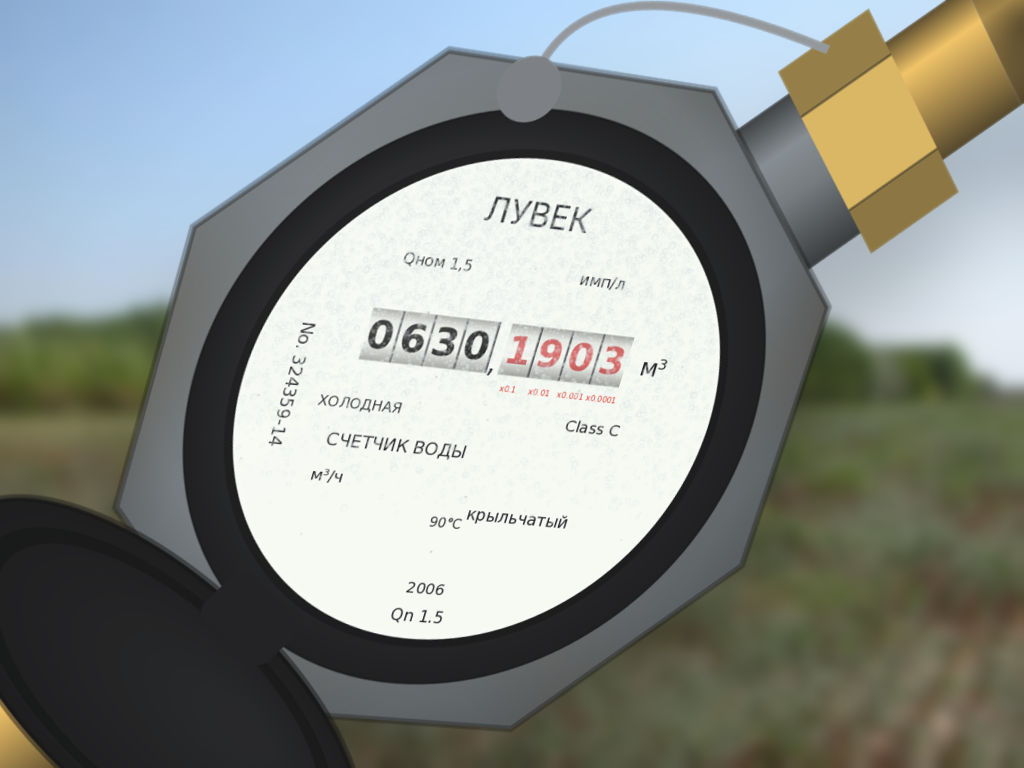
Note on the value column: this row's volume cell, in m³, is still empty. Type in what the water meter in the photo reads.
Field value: 630.1903 m³
